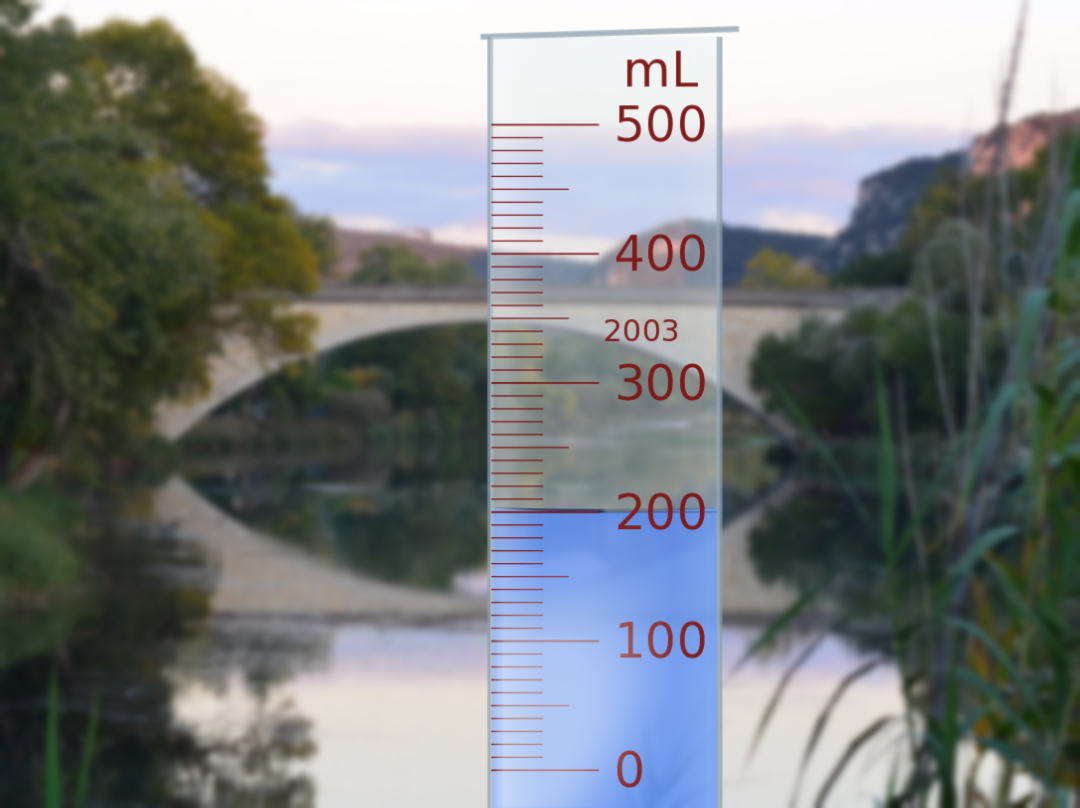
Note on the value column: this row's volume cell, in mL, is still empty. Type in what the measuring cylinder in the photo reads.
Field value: 200 mL
